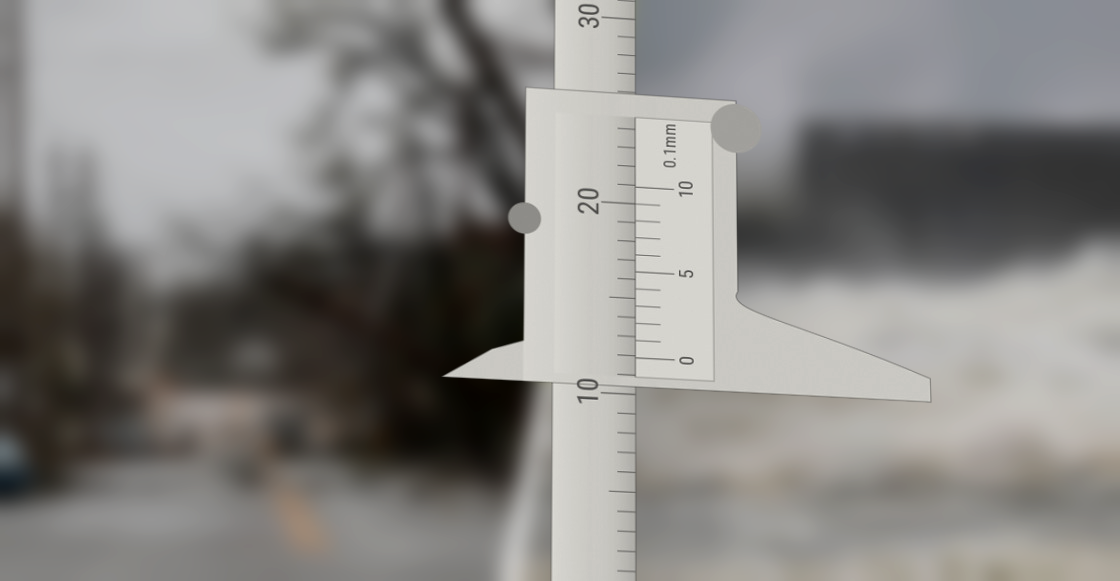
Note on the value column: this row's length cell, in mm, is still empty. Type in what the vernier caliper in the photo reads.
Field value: 11.9 mm
